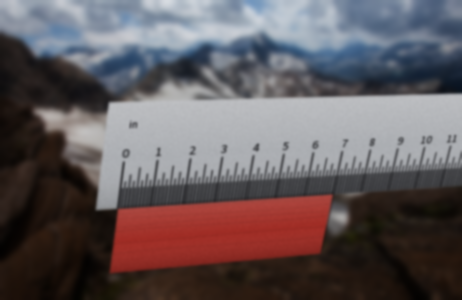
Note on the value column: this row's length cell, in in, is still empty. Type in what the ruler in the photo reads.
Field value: 7 in
